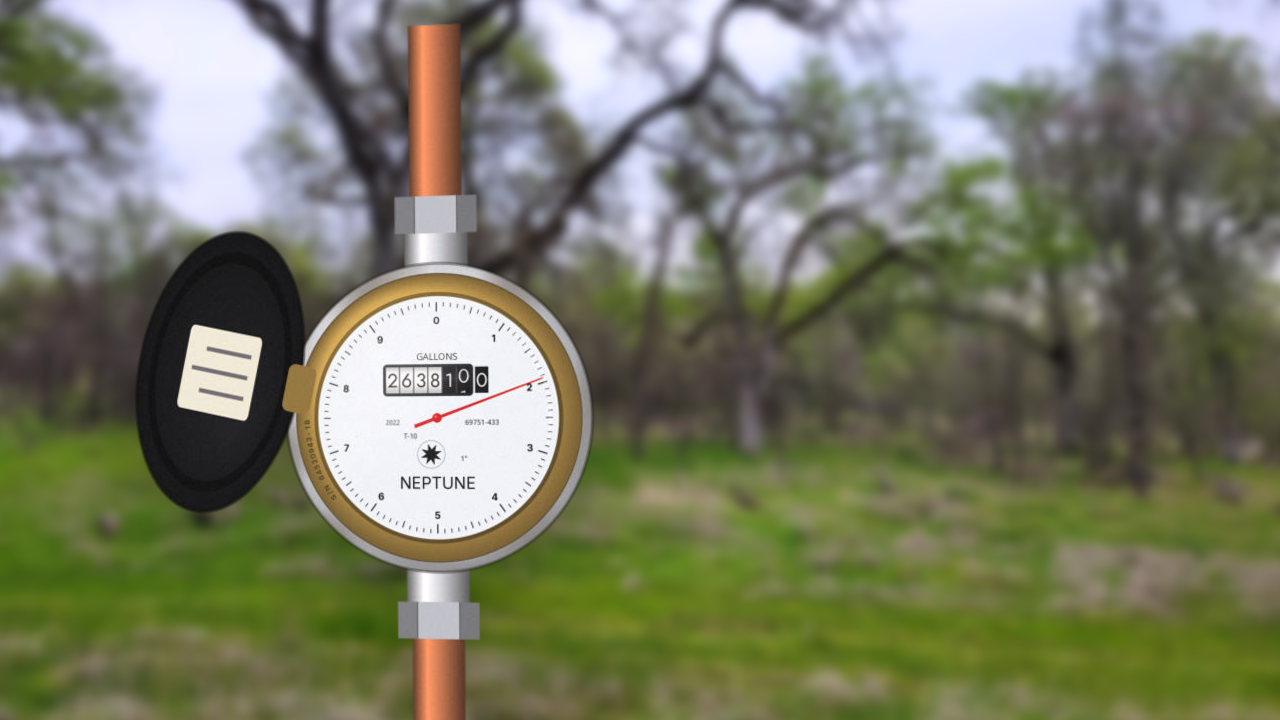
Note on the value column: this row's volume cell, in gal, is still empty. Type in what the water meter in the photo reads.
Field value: 2638101.9 gal
